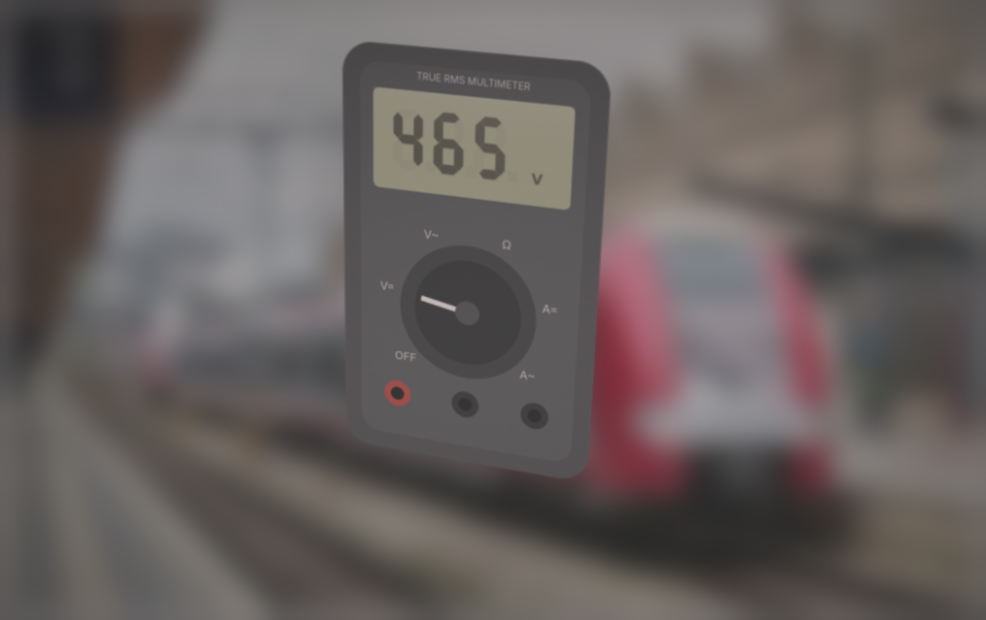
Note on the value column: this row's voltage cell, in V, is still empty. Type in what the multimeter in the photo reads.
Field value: 465 V
